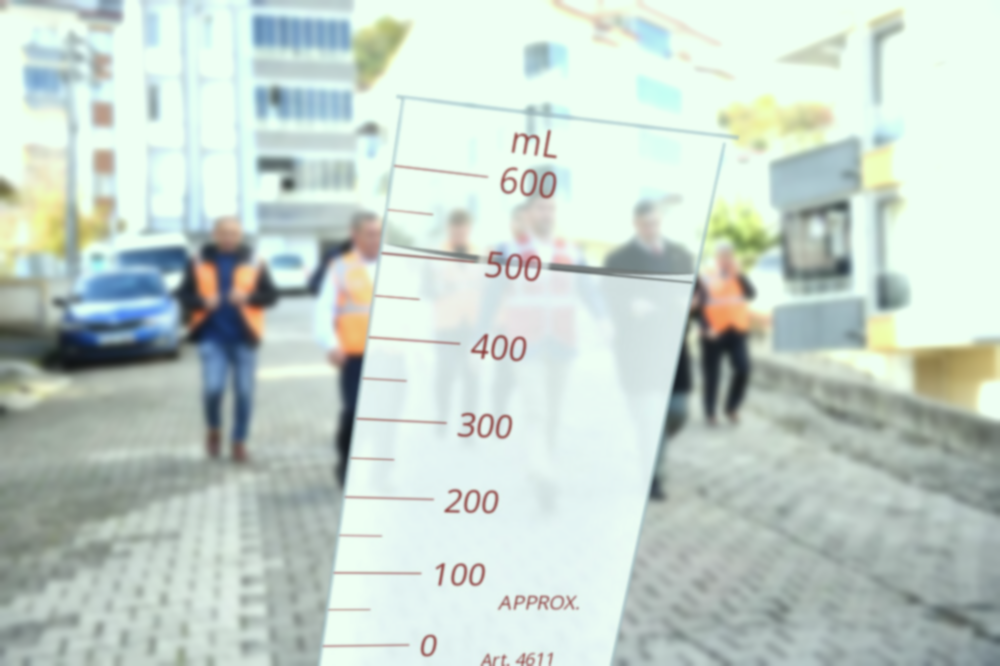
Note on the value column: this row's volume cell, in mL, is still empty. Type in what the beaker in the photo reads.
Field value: 500 mL
